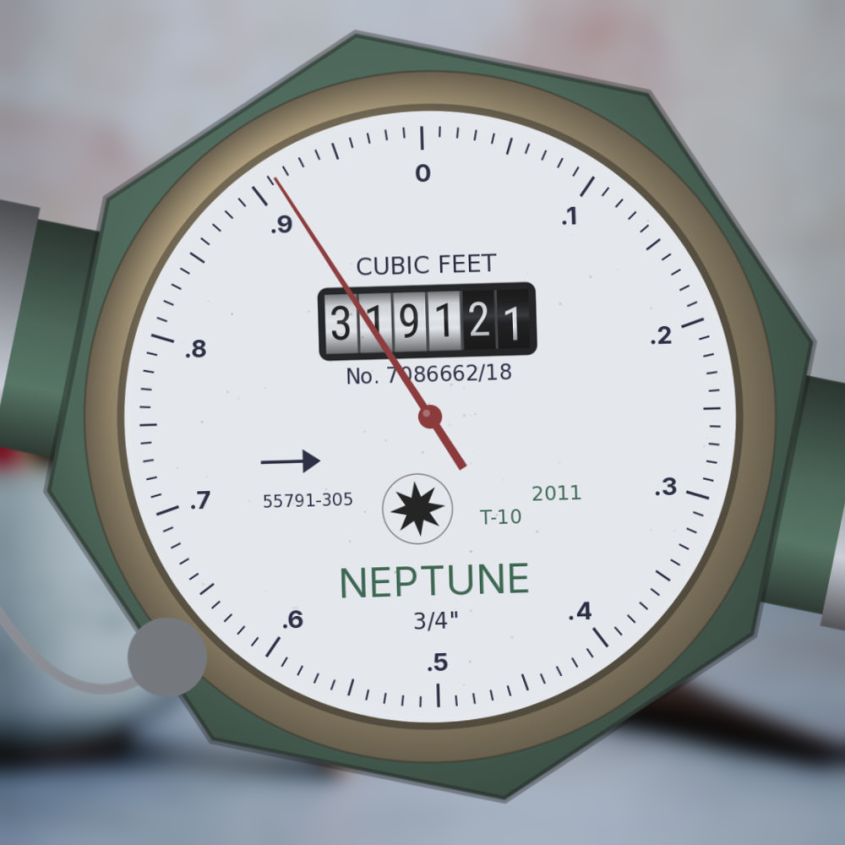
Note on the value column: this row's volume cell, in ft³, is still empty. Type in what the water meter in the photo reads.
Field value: 319120.91 ft³
